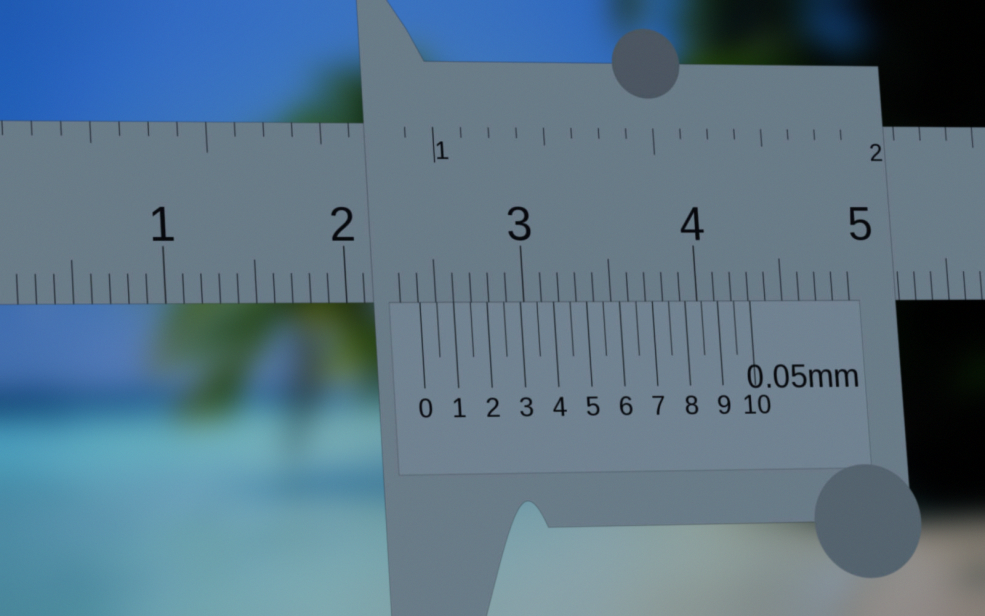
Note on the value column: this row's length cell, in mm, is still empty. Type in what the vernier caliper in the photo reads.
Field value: 24.1 mm
